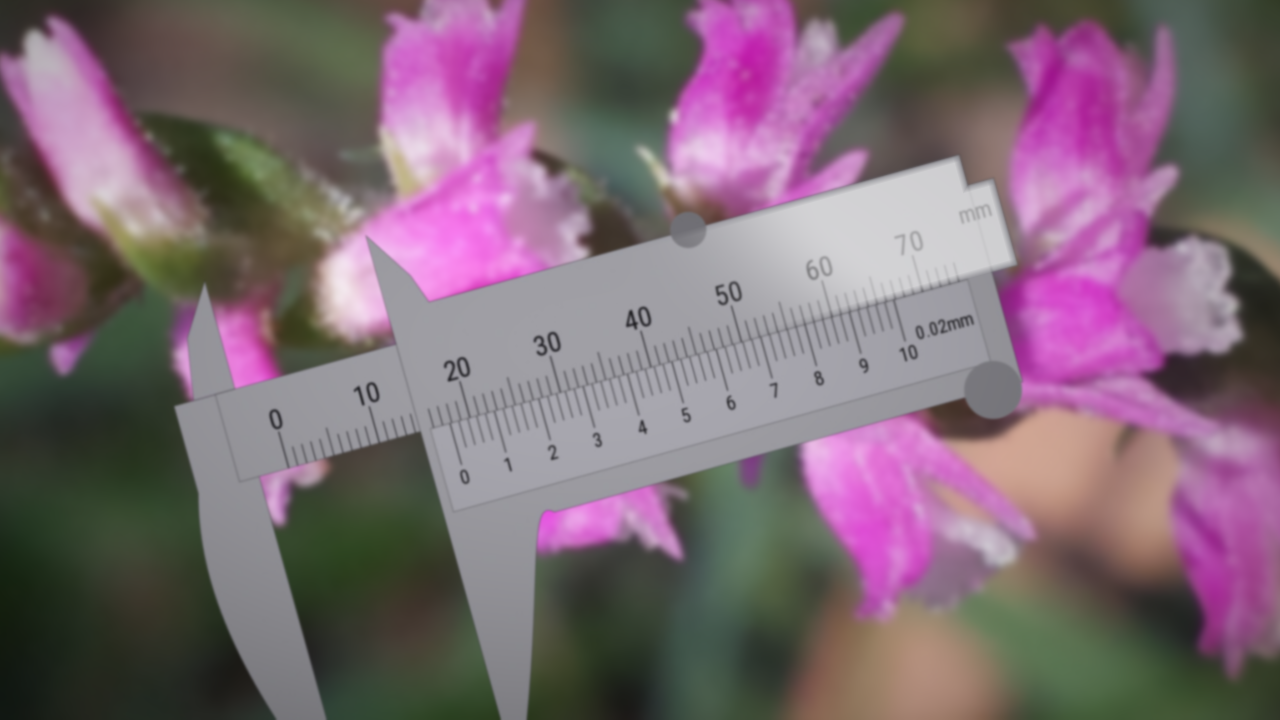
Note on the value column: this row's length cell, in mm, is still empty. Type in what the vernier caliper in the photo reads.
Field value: 17.8 mm
